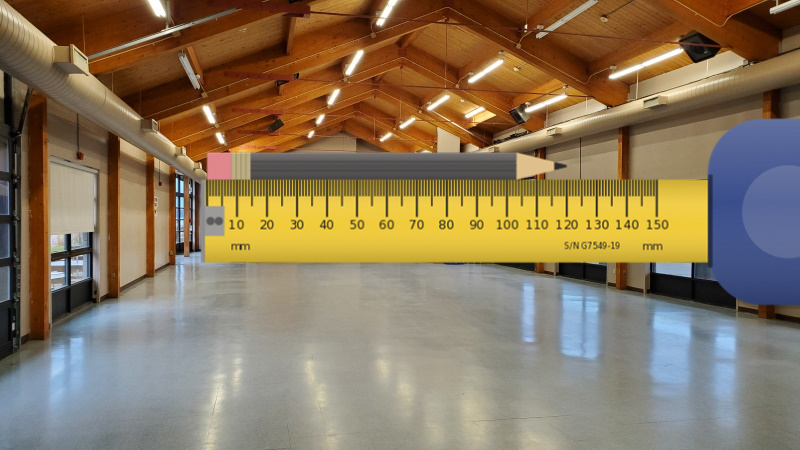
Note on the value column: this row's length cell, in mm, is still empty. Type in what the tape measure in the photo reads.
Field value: 120 mm
